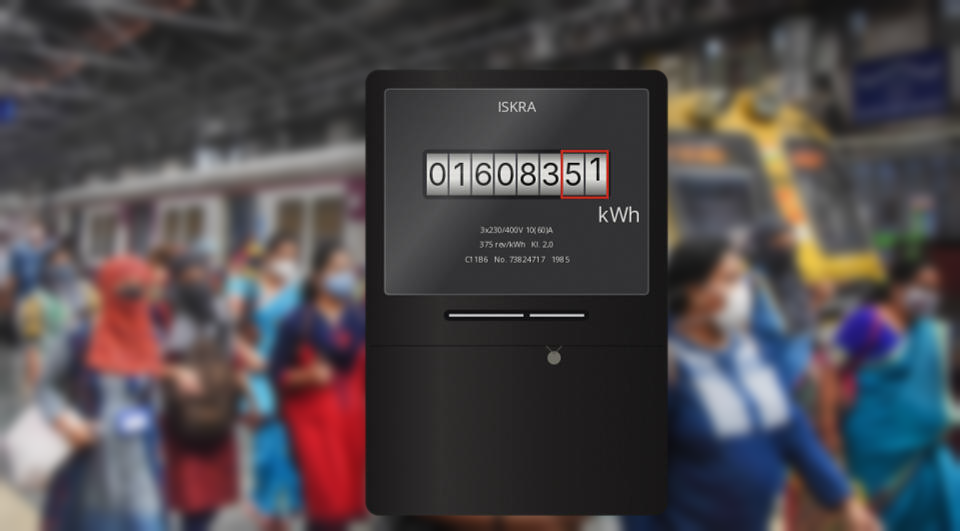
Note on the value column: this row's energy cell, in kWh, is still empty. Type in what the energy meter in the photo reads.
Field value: 16083.51 kWh
